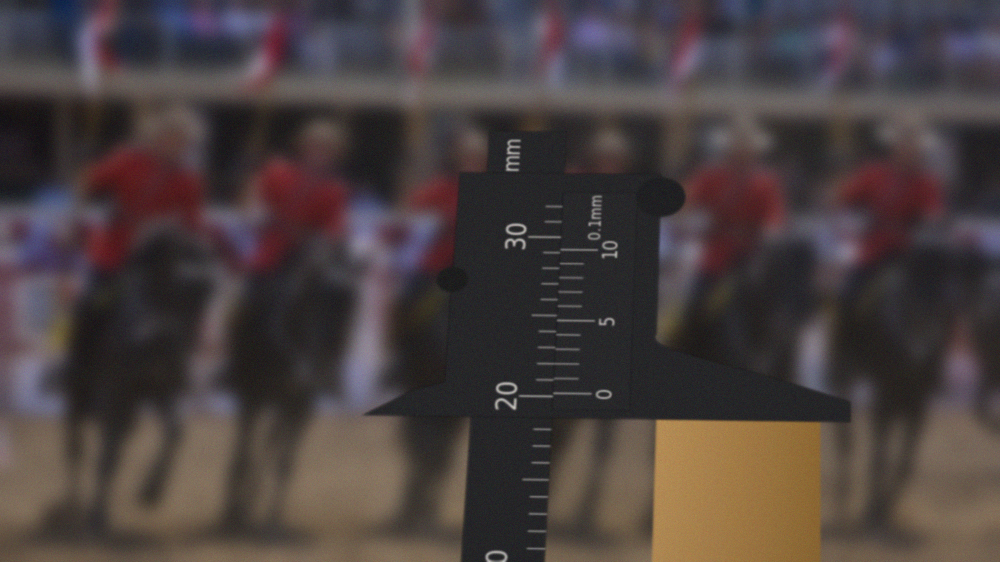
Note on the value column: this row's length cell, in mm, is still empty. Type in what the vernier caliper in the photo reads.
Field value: 20.2 mm
